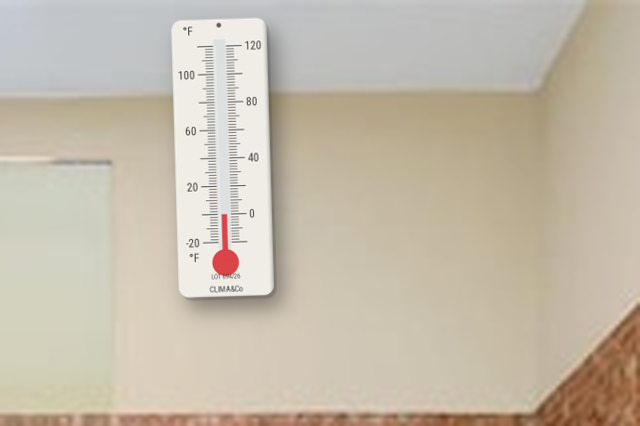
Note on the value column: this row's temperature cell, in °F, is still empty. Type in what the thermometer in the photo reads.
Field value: 0 °F
